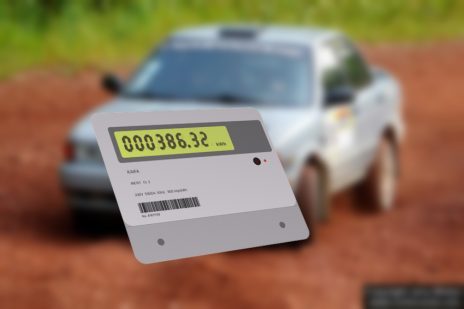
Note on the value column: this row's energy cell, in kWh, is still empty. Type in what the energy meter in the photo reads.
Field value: 386.32 kWh
